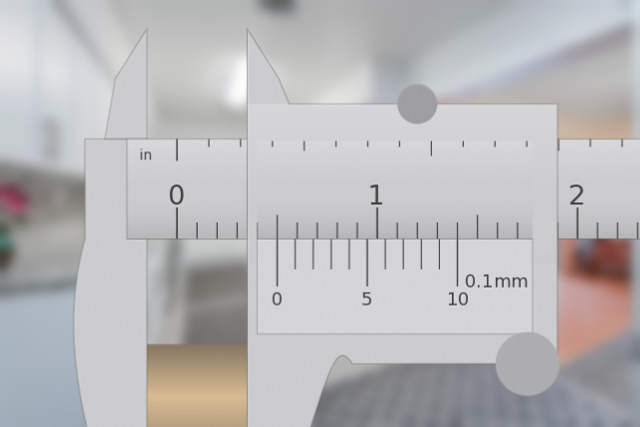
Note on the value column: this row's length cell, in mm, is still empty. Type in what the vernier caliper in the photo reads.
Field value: 5.0 mm
